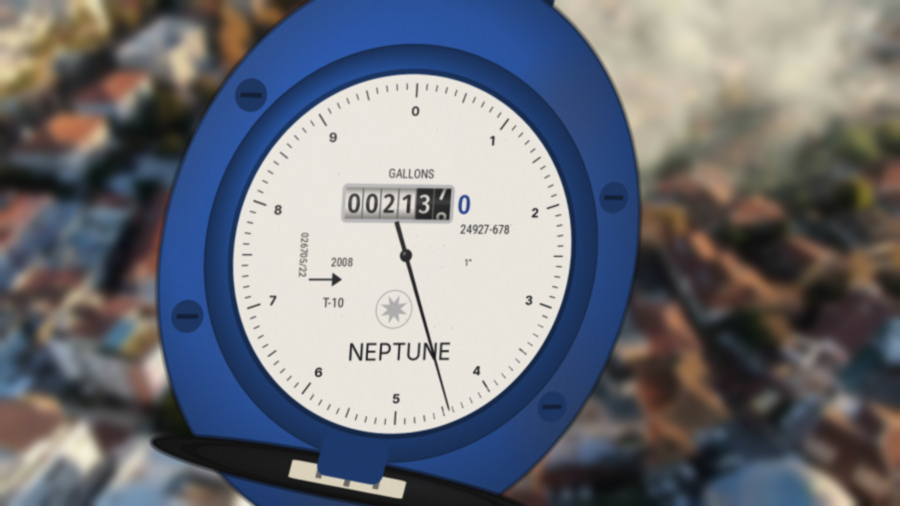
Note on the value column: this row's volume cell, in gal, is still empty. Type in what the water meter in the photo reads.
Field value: 21374.4 gal
